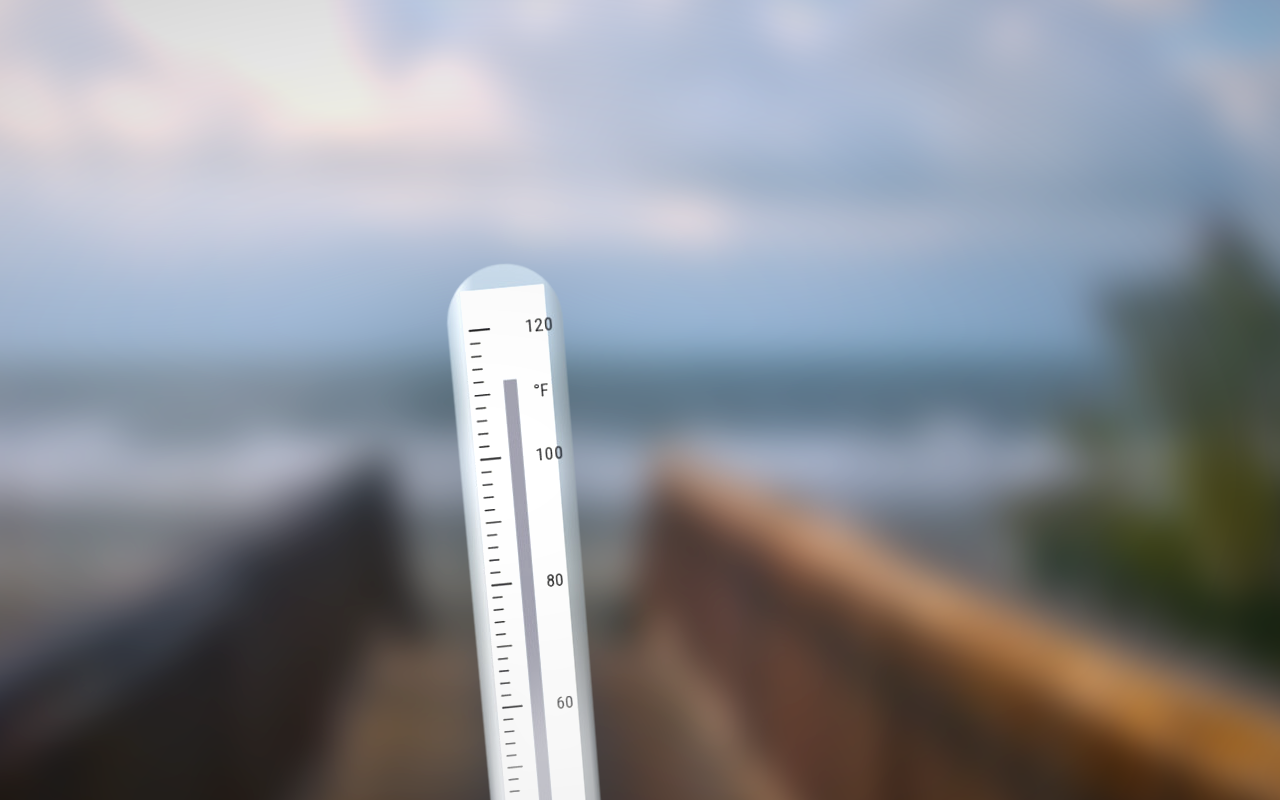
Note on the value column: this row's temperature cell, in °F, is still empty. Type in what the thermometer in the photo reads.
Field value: 112 °F
